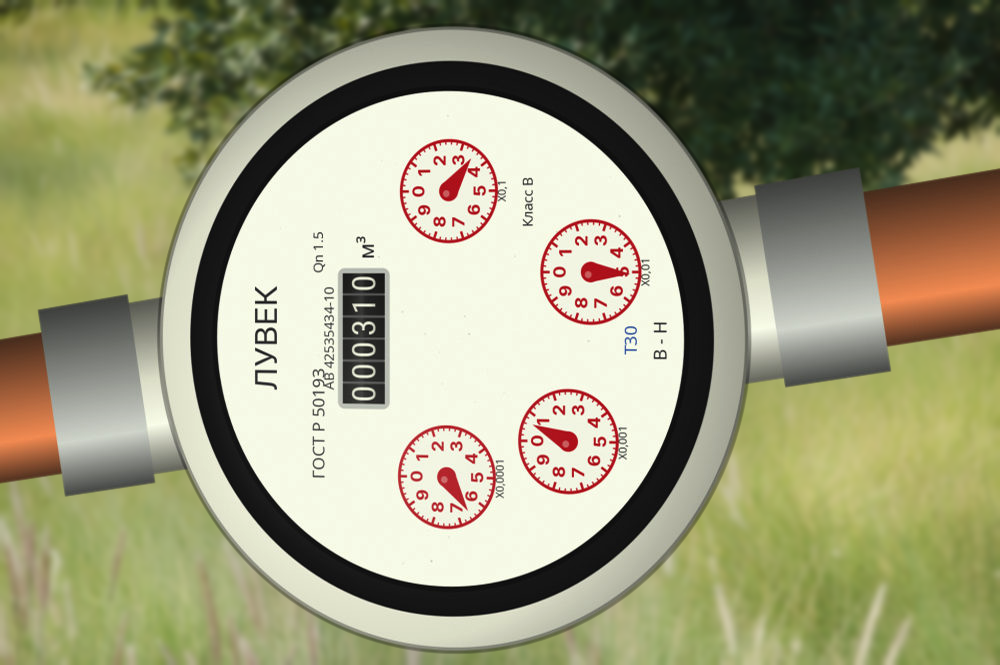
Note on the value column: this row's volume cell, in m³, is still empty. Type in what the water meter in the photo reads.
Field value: 310.3506 m³
